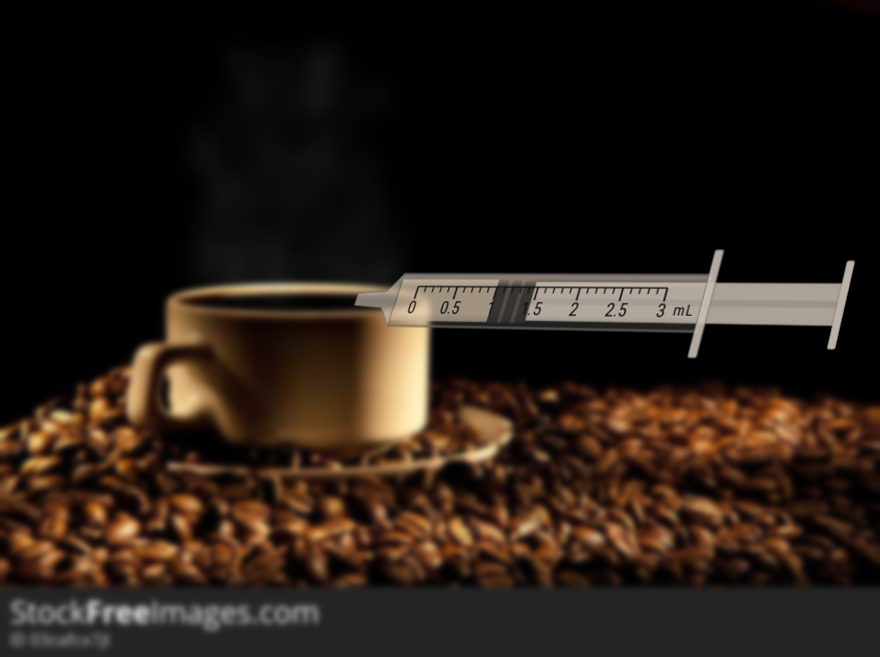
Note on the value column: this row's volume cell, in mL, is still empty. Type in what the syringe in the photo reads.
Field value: 1 mL
